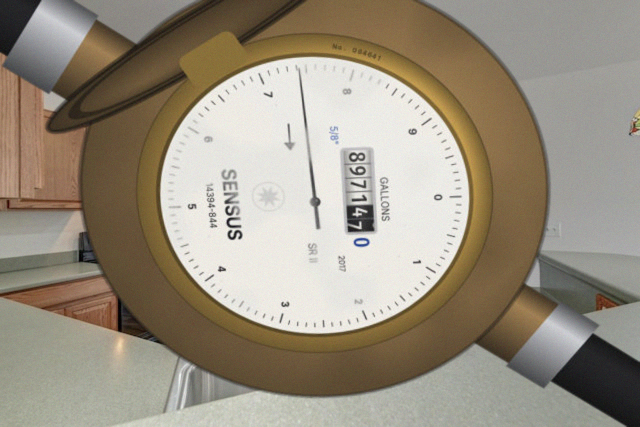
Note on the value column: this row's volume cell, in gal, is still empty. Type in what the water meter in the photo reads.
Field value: 8971467.4 gal
